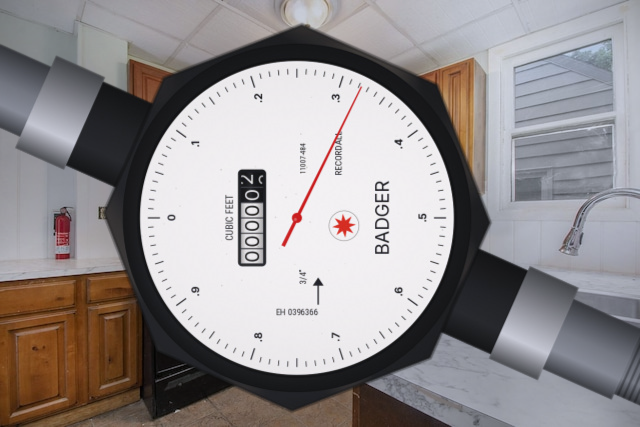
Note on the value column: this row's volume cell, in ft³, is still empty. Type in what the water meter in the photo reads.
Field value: 2.32 ft³
